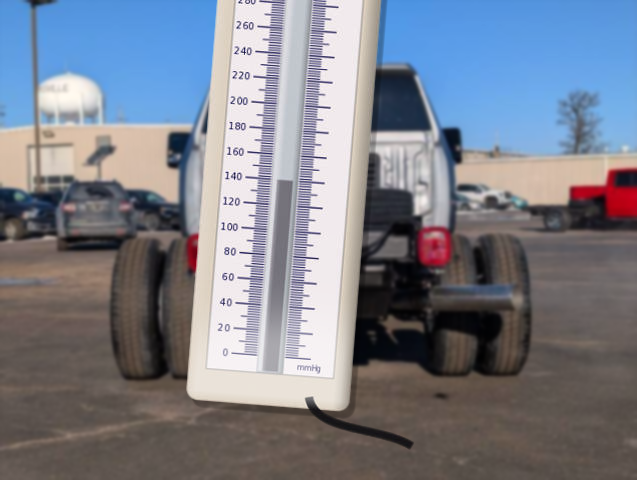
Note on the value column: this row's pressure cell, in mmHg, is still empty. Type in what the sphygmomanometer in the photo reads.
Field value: 140 mmHg
